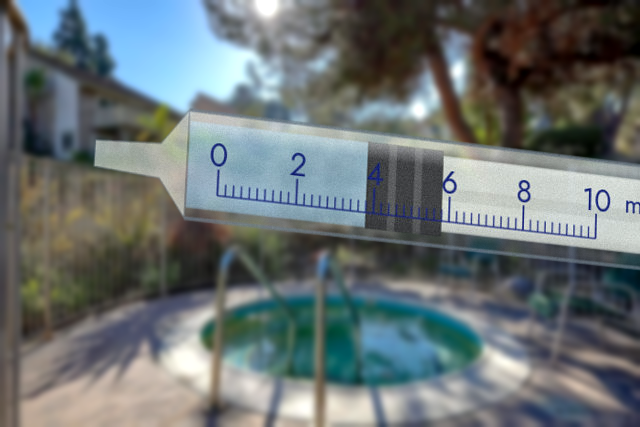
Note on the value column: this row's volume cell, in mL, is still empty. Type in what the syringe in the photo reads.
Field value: 3.8 mL
